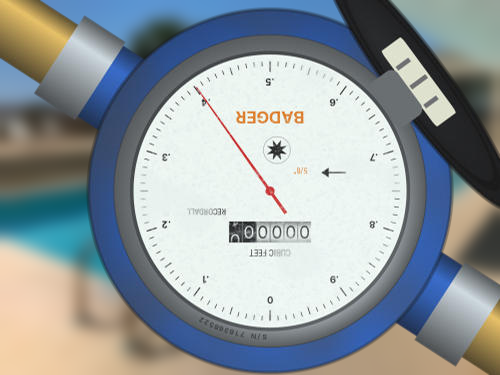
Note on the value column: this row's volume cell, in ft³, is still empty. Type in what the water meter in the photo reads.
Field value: 0.40 ft³
